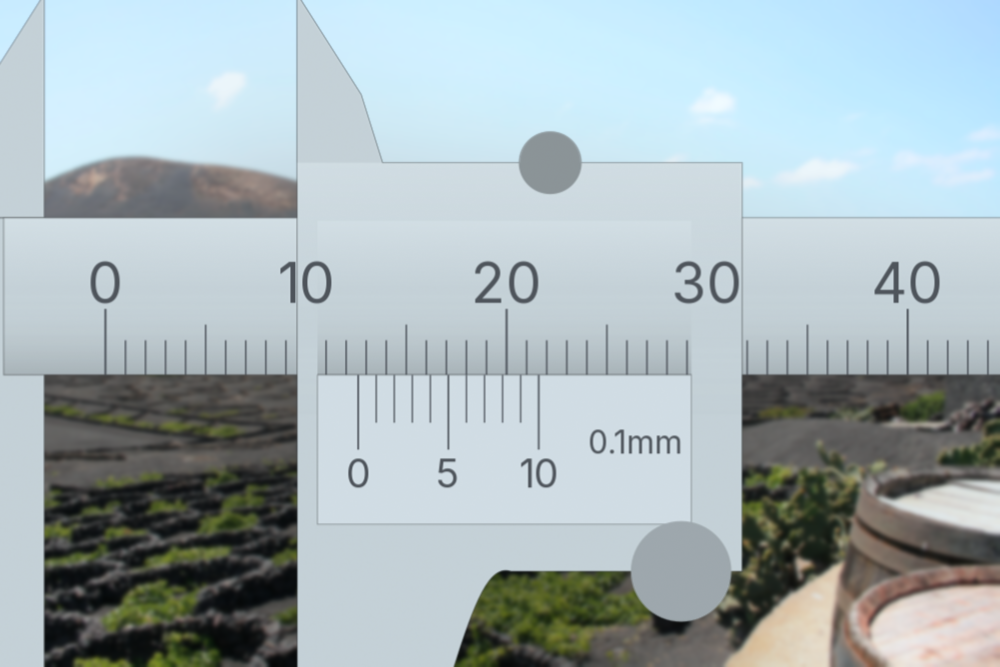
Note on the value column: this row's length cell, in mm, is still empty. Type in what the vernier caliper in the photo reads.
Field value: 12.6 mm
